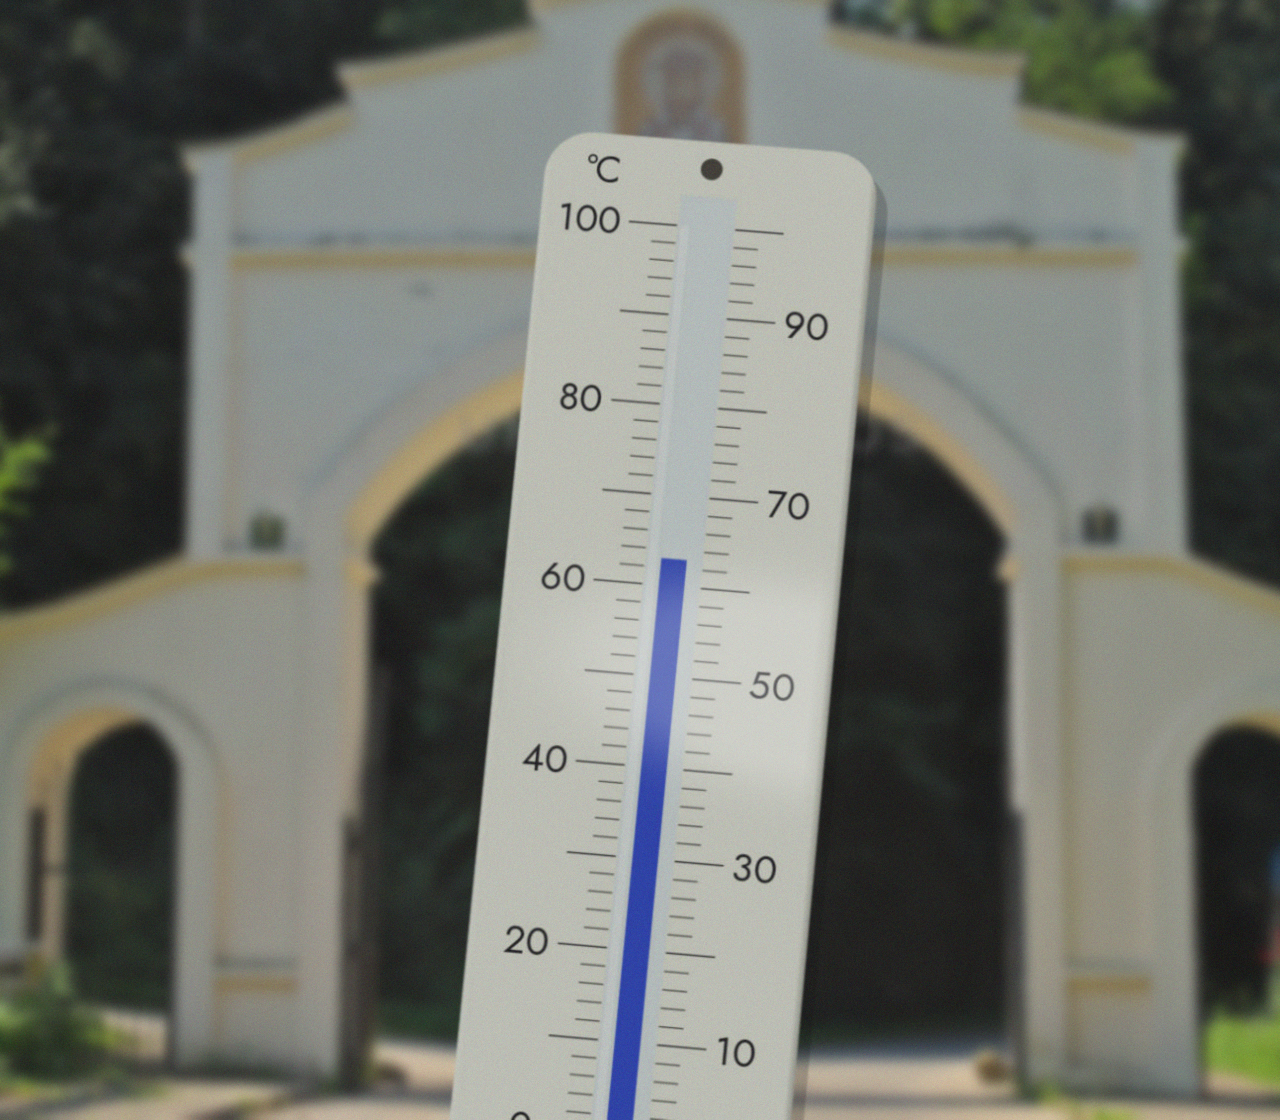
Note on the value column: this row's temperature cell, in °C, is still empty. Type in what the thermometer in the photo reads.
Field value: 63 °C
